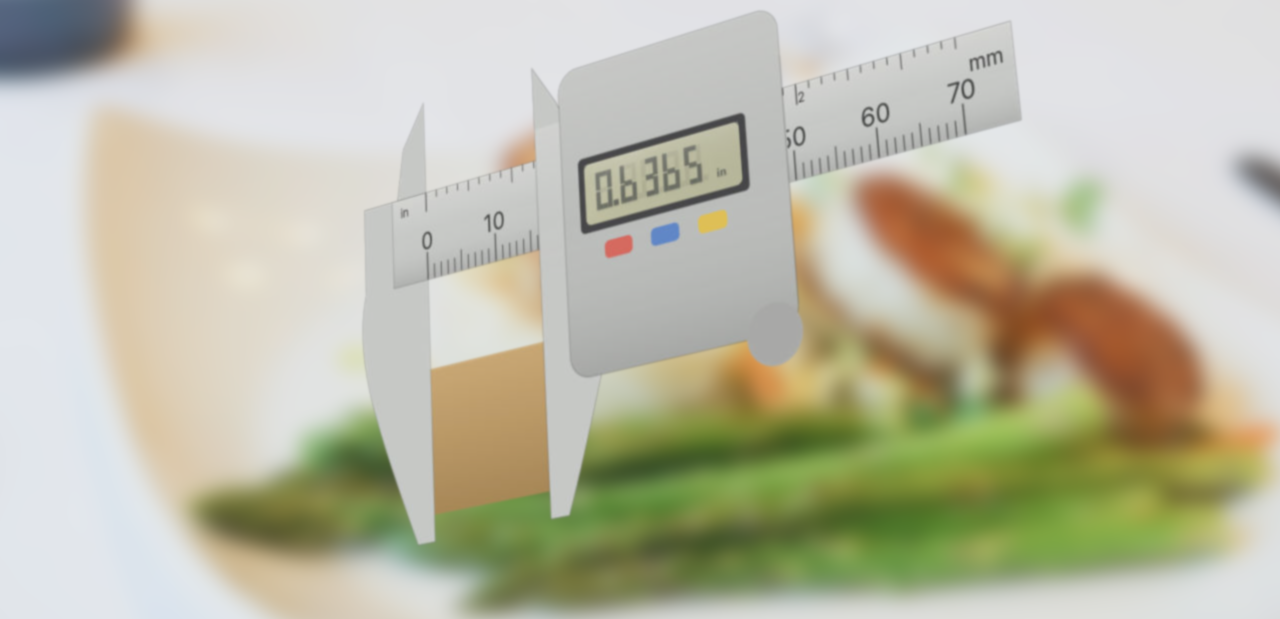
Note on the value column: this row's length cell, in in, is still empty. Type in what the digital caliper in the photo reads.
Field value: 0.6365 in
